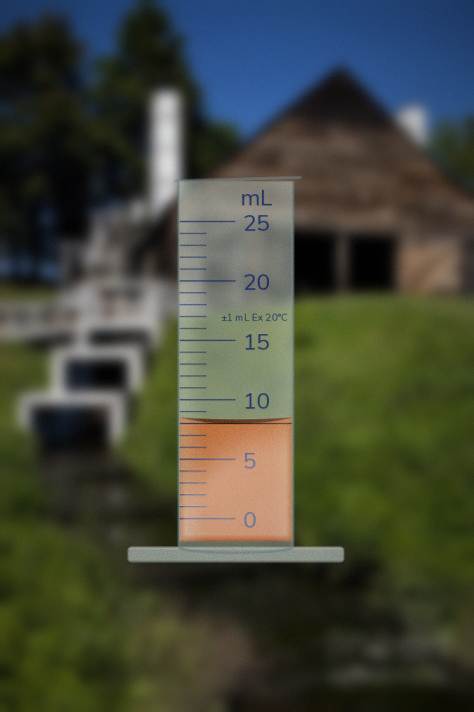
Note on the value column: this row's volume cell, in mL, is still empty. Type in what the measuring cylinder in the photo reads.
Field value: 8 mL
